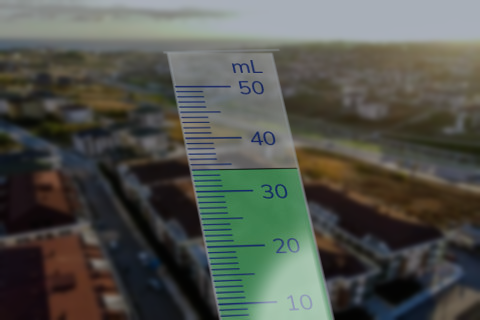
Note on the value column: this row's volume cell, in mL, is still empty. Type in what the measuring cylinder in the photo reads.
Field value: 34 mL
